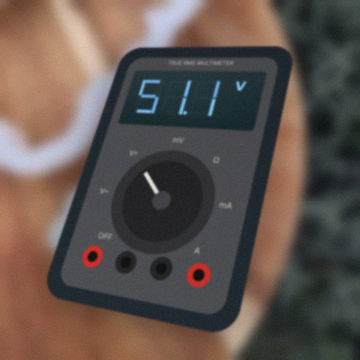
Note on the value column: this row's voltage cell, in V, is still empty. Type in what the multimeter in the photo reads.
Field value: 51.1 V
